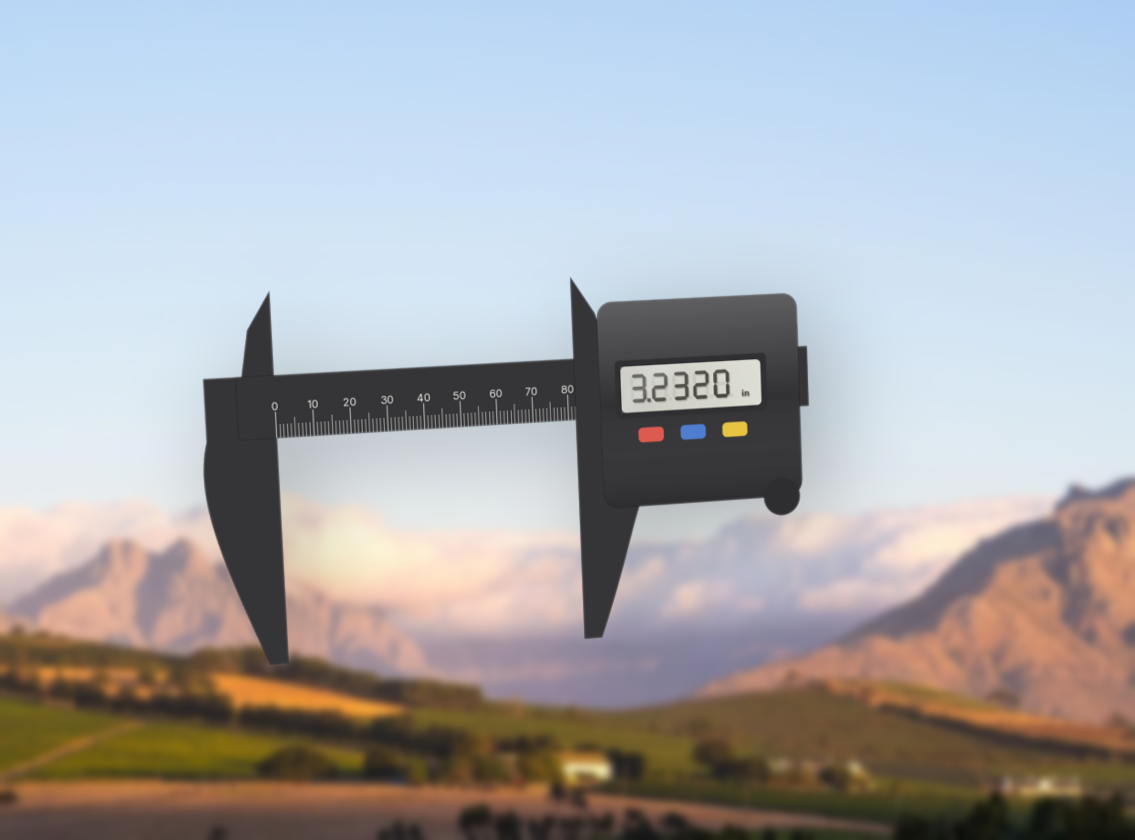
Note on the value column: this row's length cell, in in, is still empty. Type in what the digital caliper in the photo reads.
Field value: 3.2320 in
